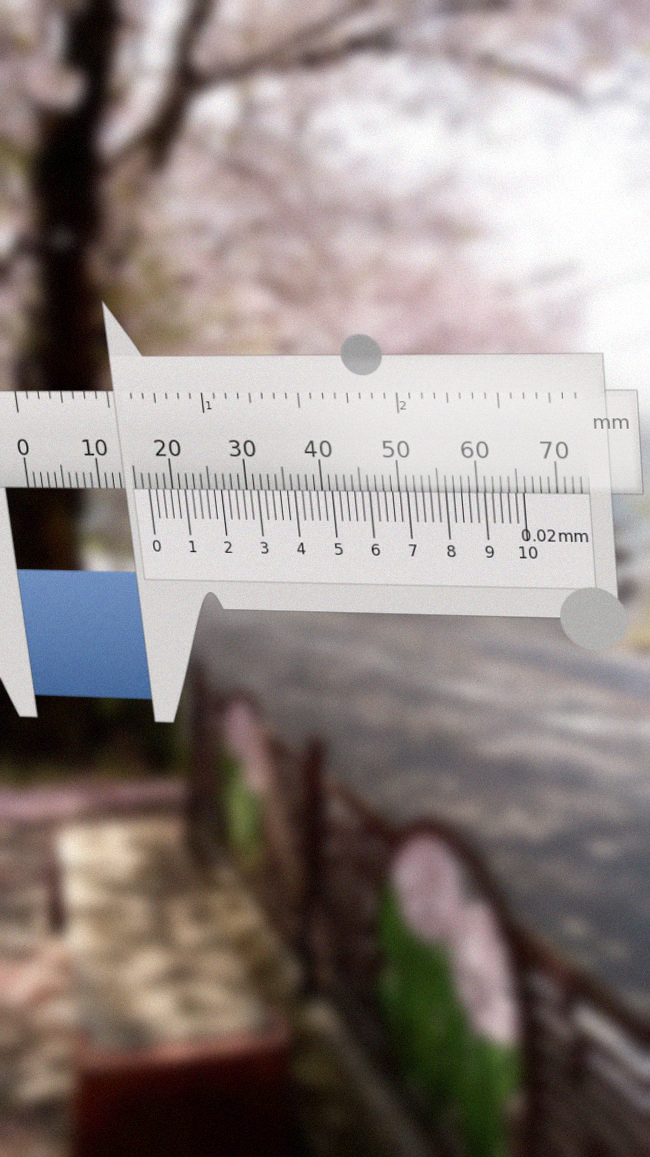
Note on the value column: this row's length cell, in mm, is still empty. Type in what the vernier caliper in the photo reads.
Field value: 16.8 mm
